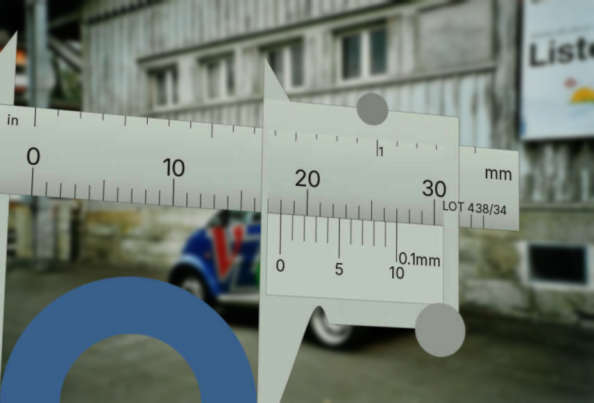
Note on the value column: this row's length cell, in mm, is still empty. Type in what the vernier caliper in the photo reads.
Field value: 18.0 mm
